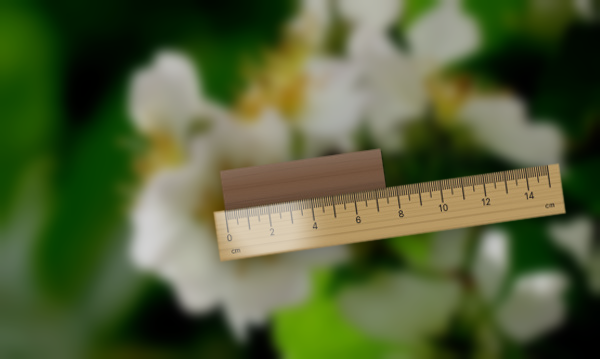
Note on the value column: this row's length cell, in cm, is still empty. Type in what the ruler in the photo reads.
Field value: 7.5 cm
